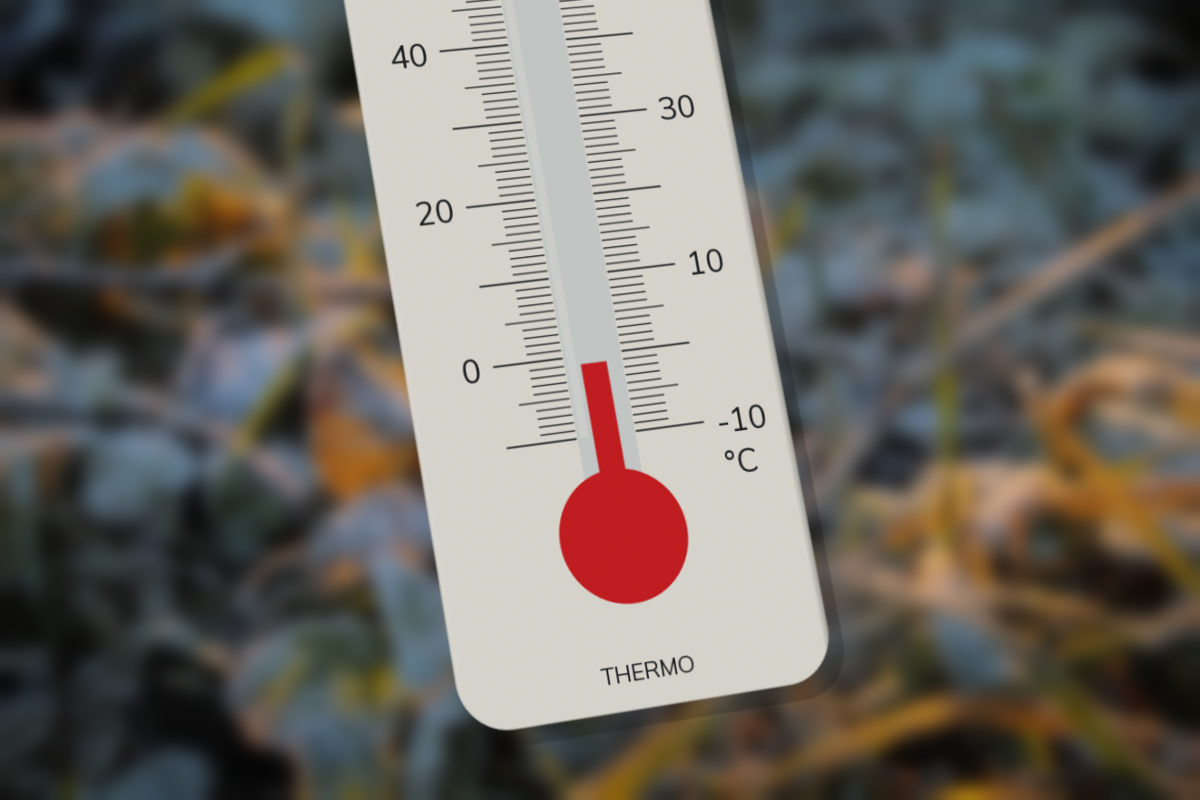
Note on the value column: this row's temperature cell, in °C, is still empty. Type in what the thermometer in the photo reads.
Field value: -1 °C
